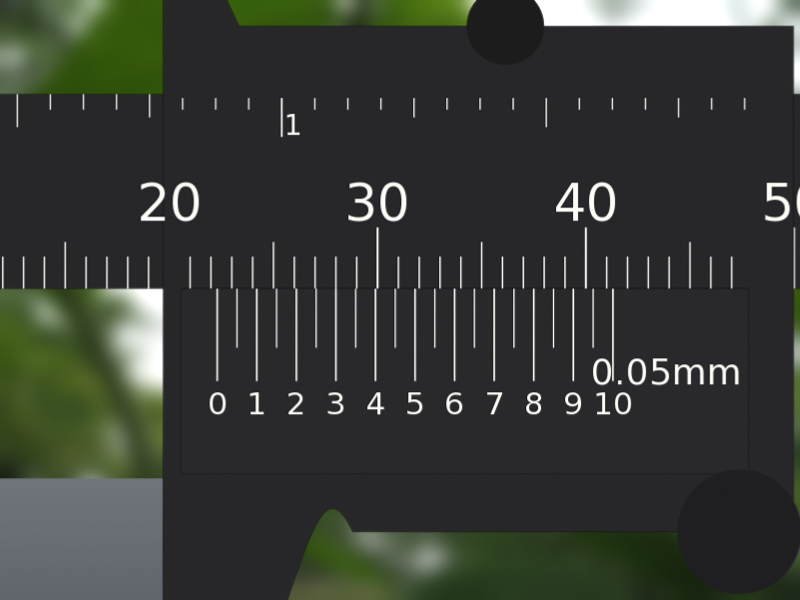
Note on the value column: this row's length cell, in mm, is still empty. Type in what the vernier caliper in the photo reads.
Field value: 22.3 mm
